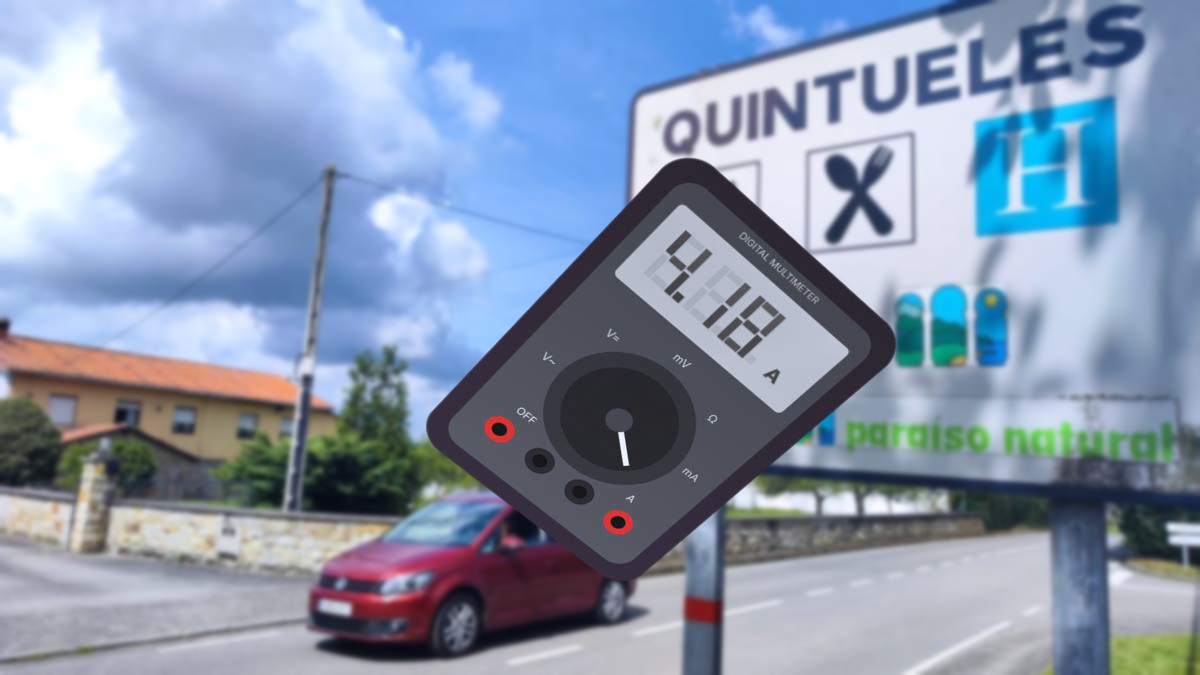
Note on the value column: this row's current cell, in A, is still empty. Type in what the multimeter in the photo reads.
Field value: 4.18 A
